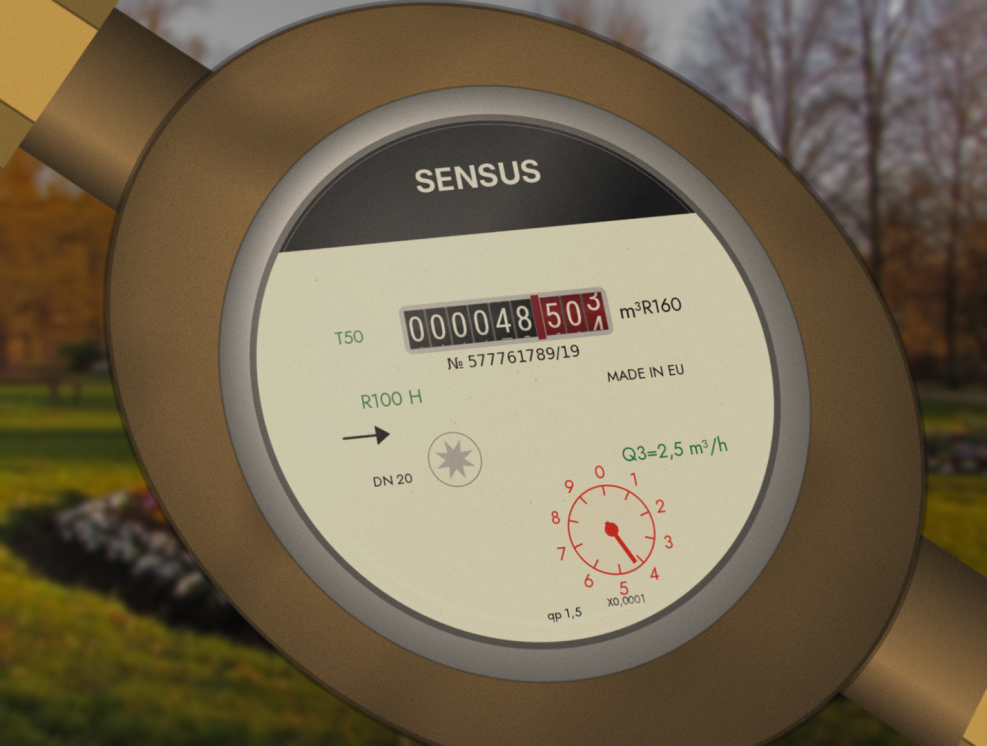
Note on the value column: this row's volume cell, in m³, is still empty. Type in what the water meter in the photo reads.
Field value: 48.5034 m³
